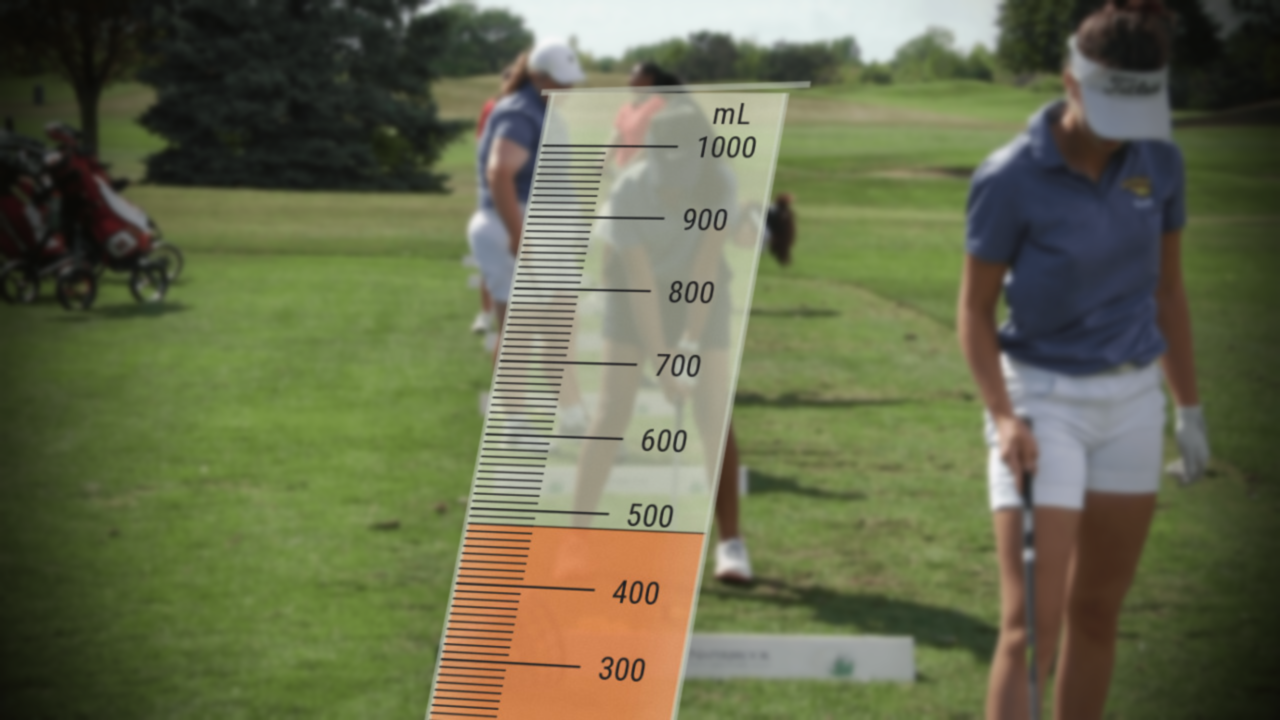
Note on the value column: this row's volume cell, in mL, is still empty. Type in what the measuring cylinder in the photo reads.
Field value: 480 mL
